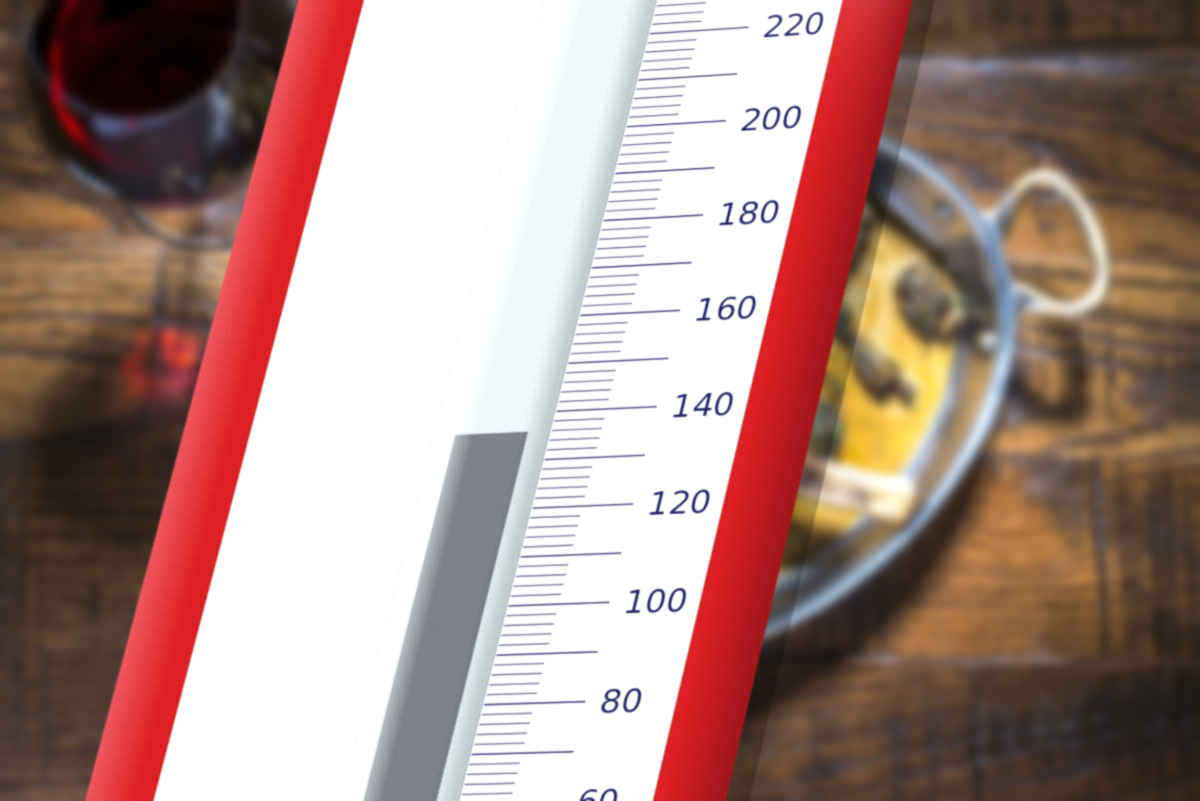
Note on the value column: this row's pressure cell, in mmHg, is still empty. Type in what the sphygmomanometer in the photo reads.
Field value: 136 mmHg
